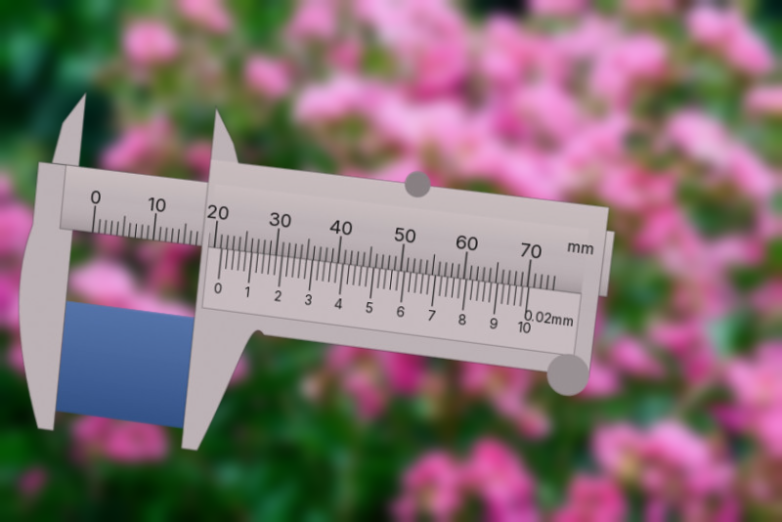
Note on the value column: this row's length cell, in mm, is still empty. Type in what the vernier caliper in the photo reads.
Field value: 21.2 mm
